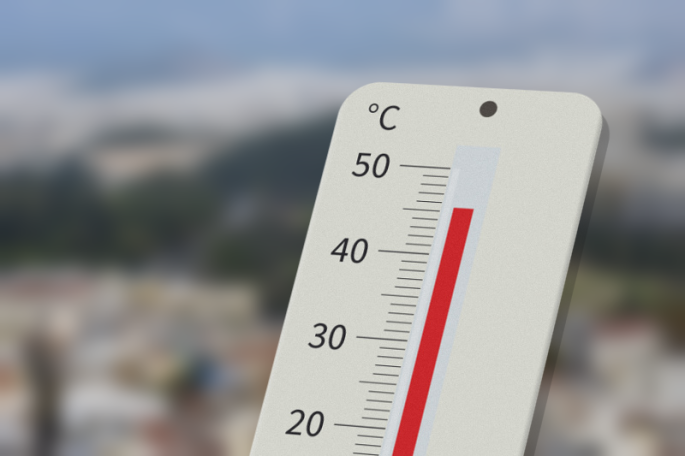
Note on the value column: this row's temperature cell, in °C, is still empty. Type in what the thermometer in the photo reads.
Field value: 45.5 °C
